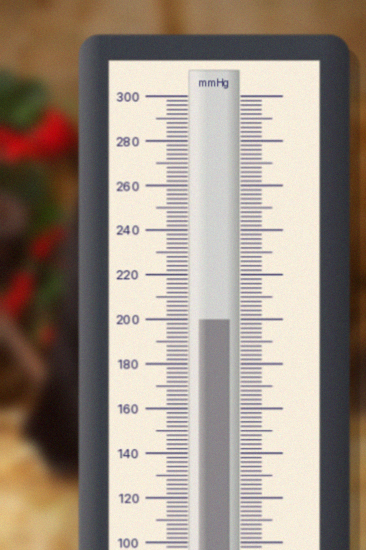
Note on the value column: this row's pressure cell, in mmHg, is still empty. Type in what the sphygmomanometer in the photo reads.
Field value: 200 mmHg
